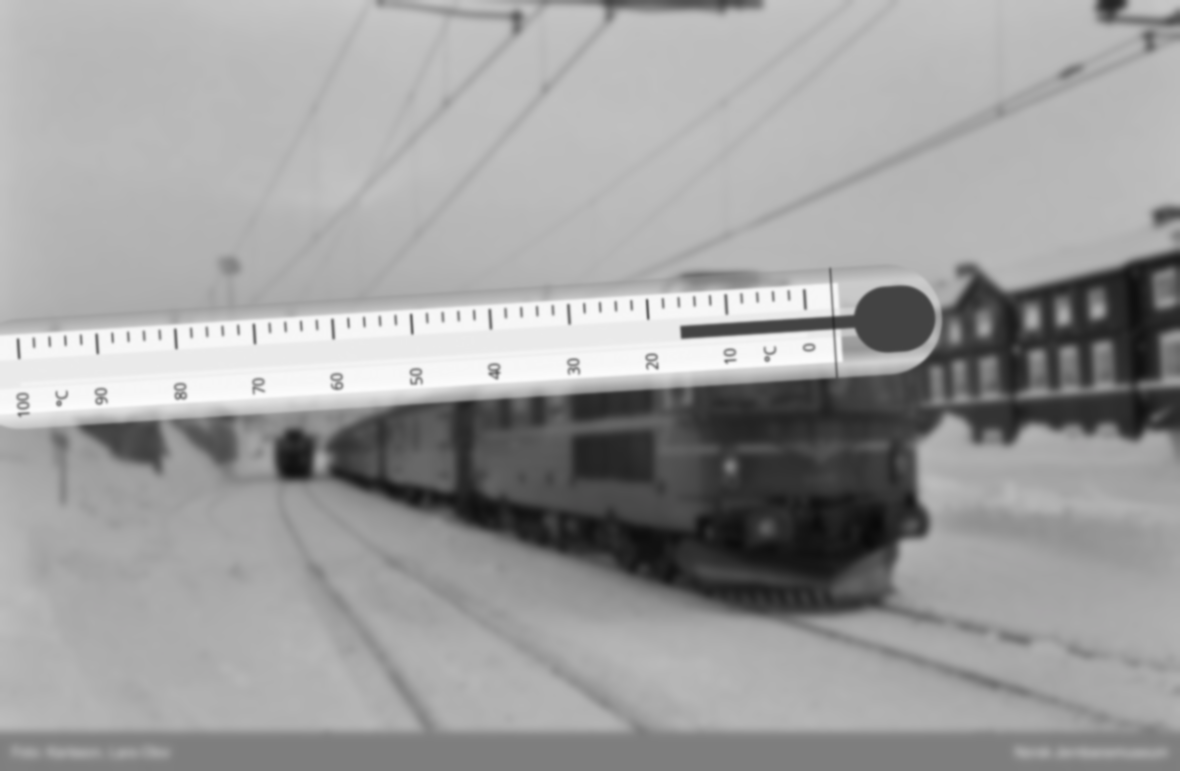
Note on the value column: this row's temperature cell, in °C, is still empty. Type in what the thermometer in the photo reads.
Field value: 16 °C
